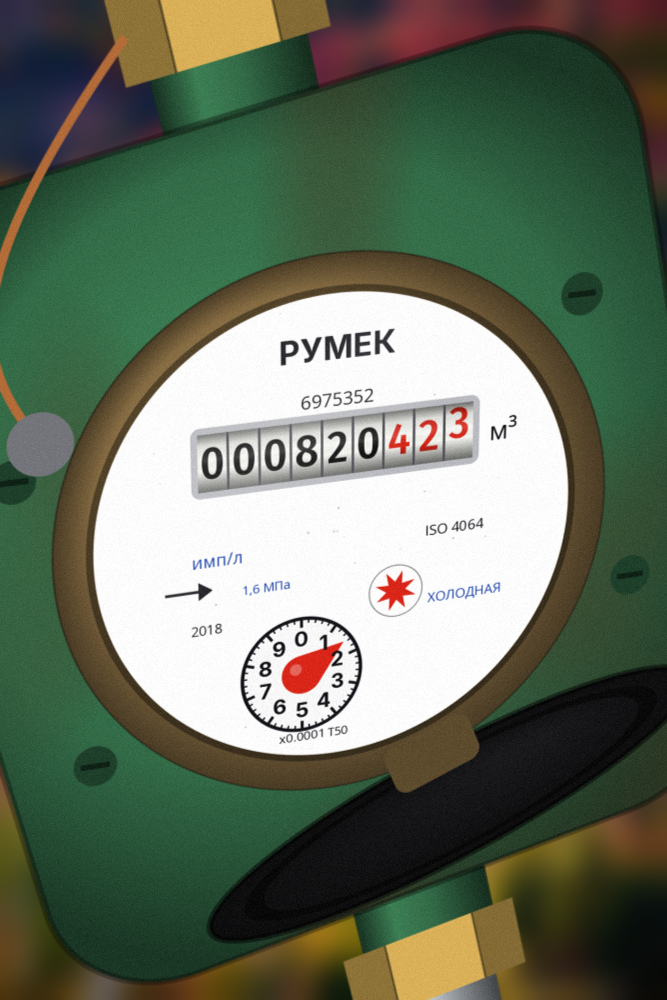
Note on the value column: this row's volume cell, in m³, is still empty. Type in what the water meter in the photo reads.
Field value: 820.4231 m³
